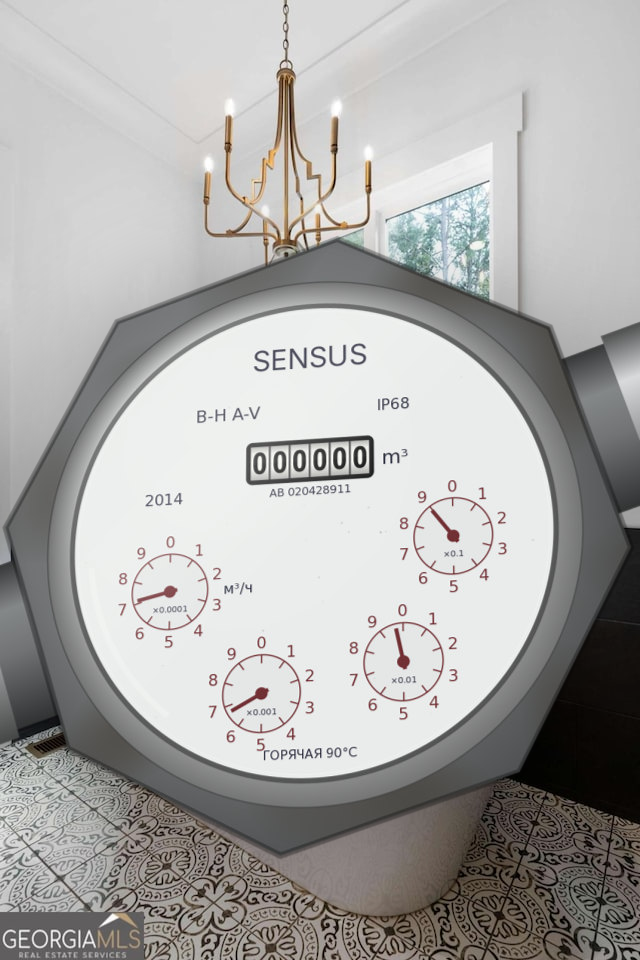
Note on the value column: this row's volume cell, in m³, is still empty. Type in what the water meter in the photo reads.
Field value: 0.8967 m³
